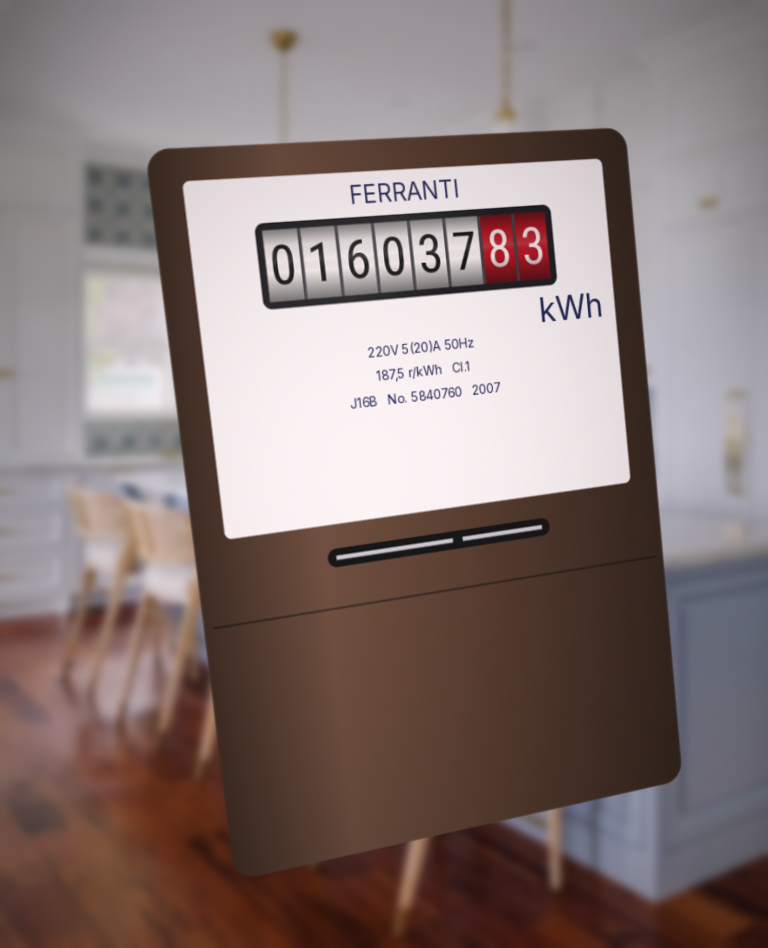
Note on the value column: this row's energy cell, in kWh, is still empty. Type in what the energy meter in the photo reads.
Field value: 16037.83 kWh
